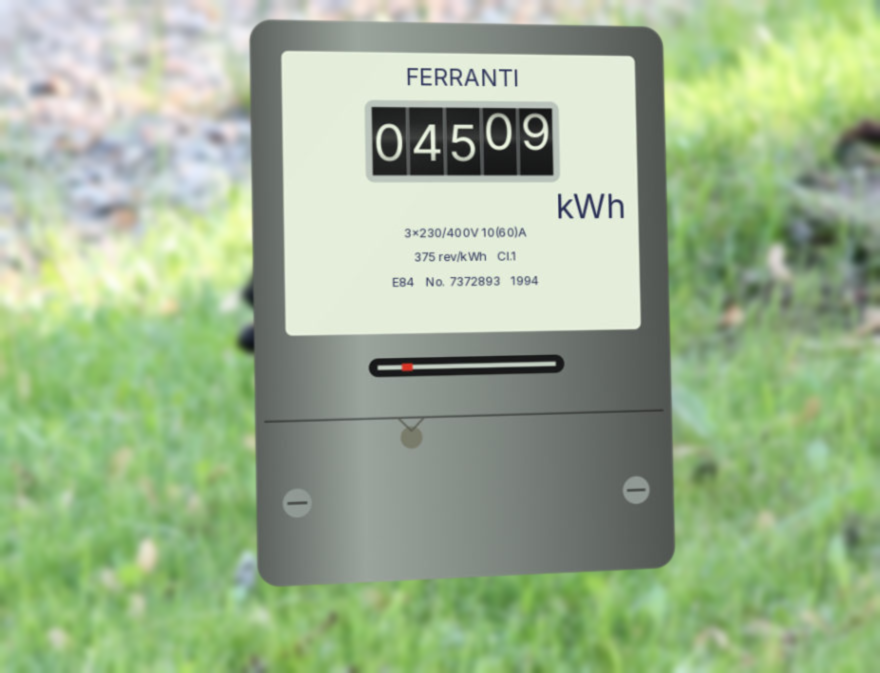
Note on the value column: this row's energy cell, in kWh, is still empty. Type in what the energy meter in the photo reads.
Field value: 4509 kWh
